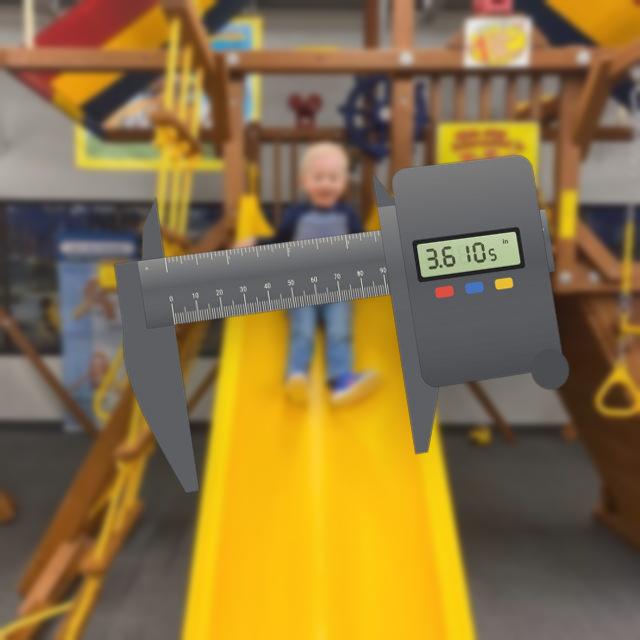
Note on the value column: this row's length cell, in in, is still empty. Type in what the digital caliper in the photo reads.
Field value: 3.6105 in
